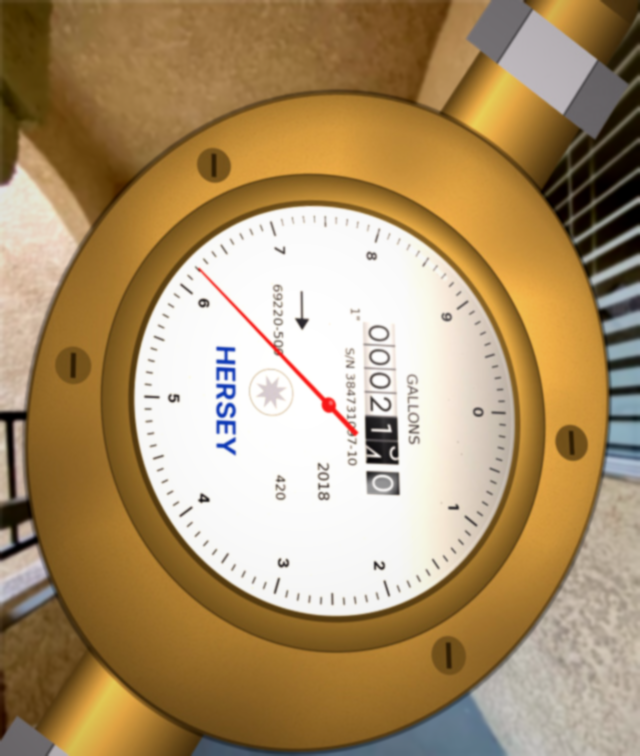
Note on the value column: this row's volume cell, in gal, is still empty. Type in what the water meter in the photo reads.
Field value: 2136.2 gal
